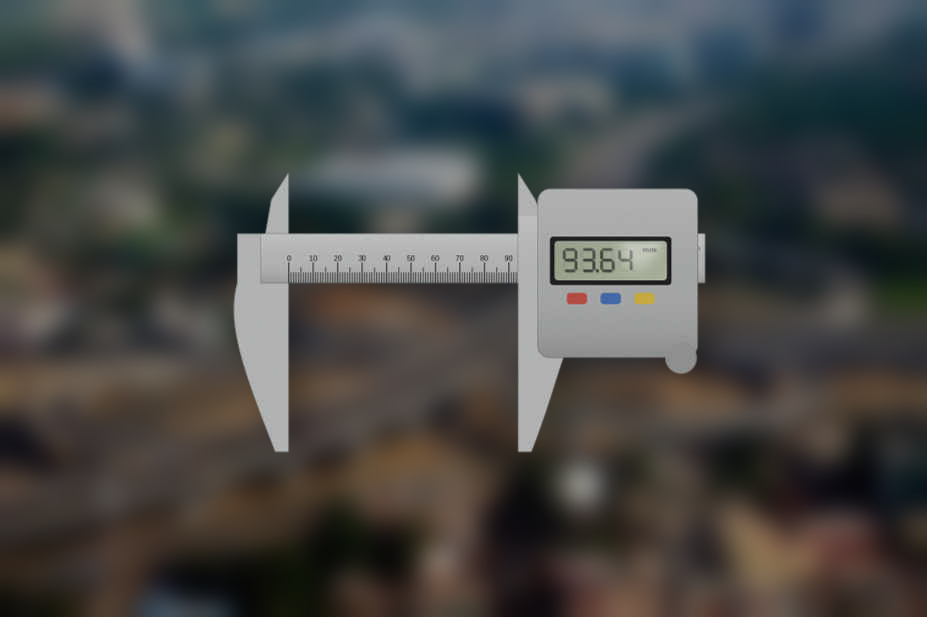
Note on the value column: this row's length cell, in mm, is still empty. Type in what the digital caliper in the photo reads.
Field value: 93.64 mm
